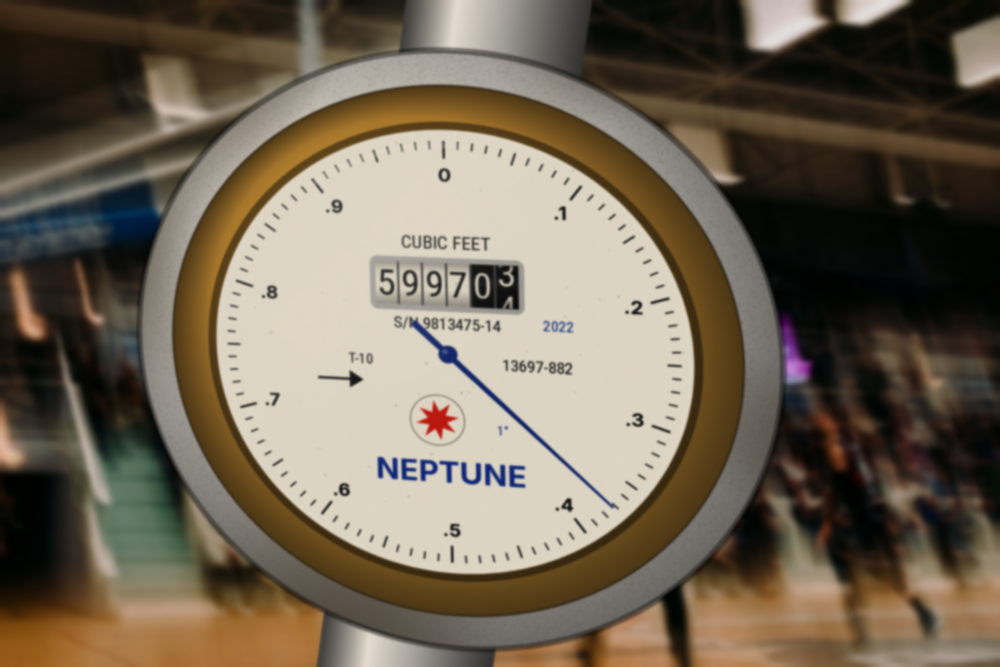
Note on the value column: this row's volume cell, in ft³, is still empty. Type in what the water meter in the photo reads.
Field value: 599703.37 ft³
